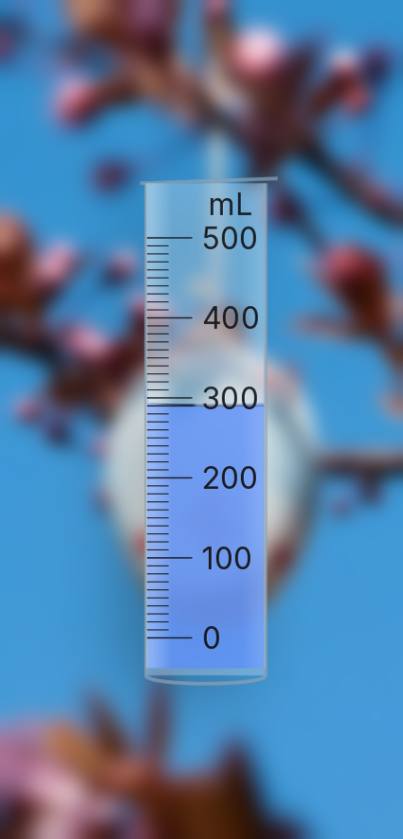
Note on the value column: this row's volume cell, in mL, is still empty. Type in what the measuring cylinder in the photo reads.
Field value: 290 mL
